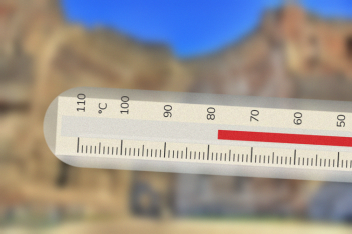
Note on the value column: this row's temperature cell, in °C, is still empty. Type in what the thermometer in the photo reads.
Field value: 78 °C
